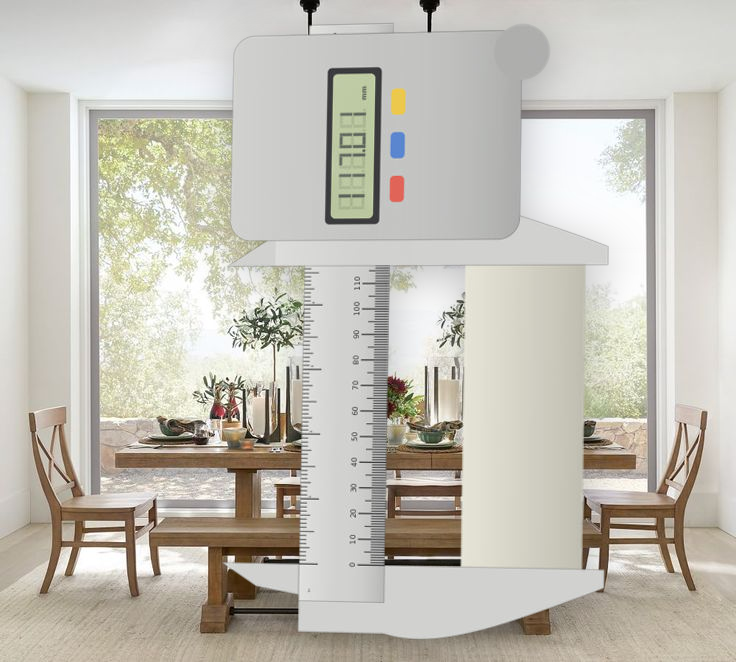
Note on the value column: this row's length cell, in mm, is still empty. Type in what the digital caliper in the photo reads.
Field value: 117.01 mm
